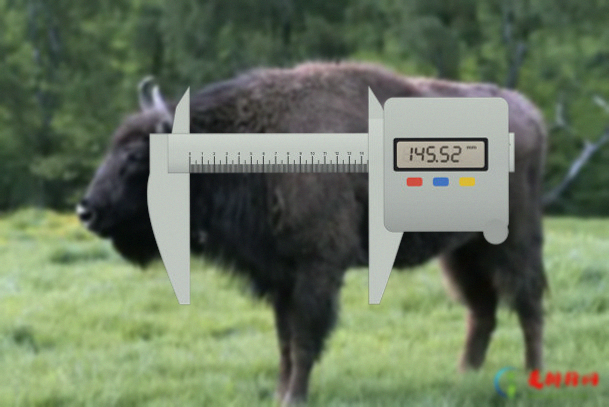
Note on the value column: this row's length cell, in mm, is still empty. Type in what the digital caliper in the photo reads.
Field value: 145.52 mm
